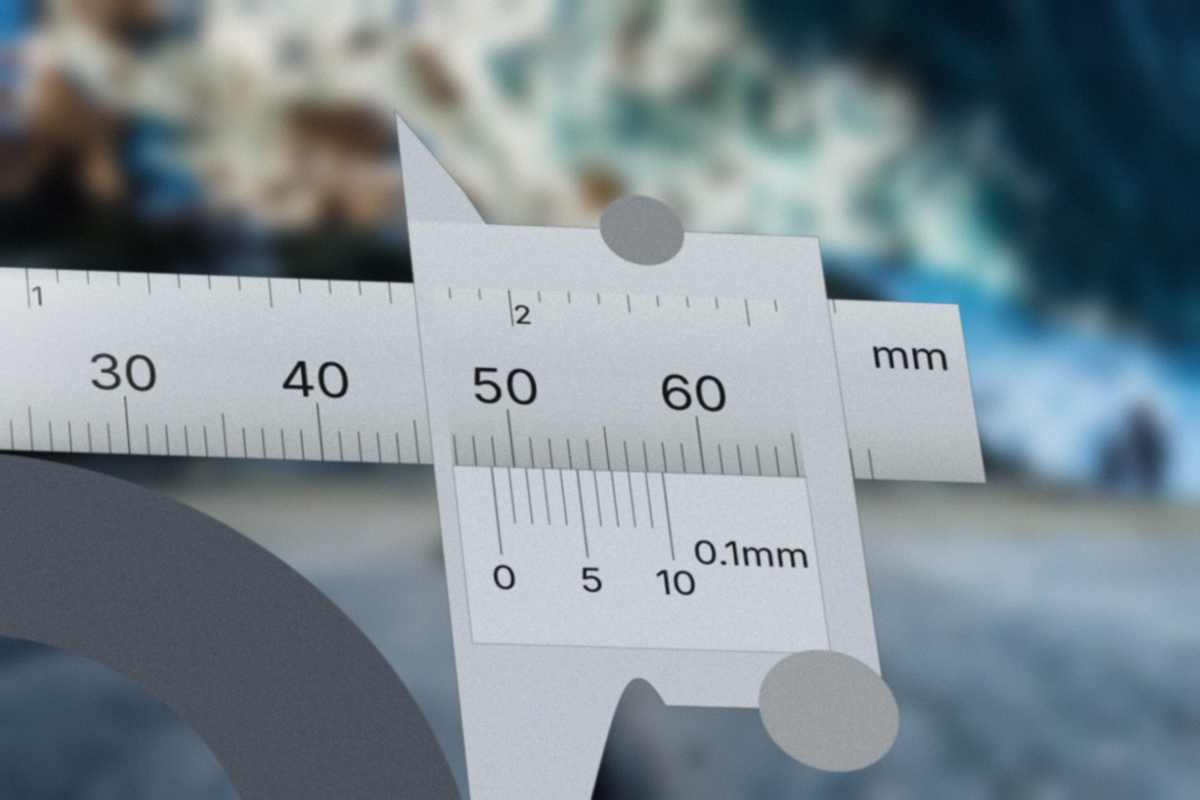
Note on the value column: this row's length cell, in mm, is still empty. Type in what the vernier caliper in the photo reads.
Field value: 48.8 mm
